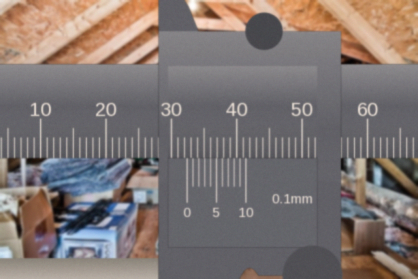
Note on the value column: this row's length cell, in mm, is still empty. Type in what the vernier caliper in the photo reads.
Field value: 32.4 mm
